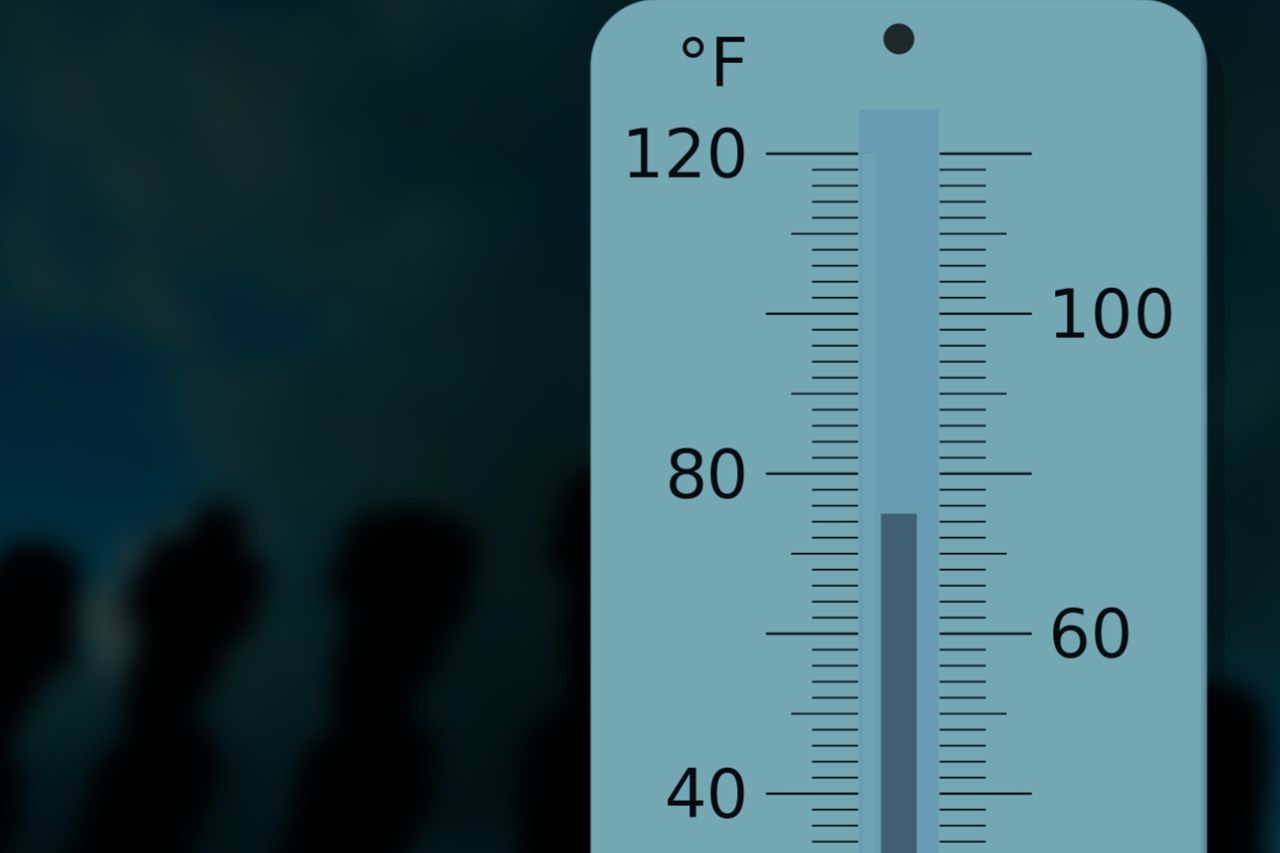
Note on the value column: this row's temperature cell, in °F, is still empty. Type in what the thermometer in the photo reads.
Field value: 75 °F
